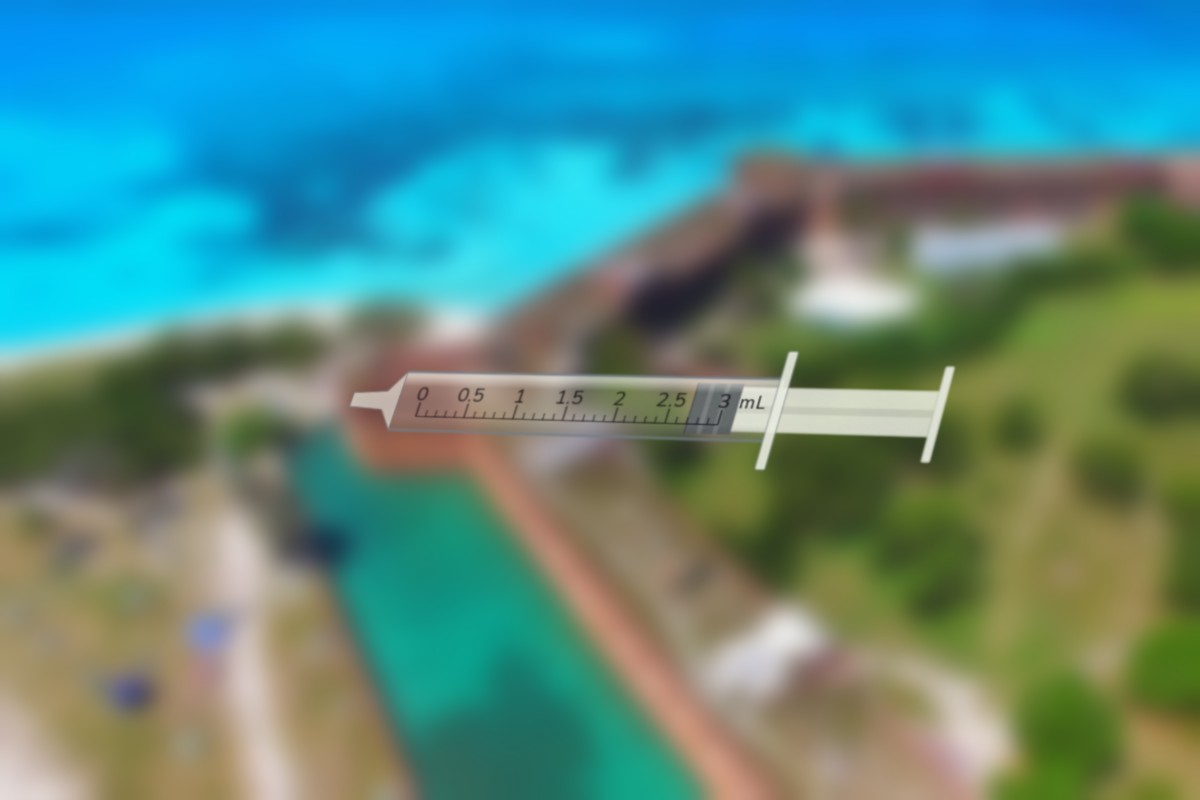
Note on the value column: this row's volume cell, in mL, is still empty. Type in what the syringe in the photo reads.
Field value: 2.7 mL
